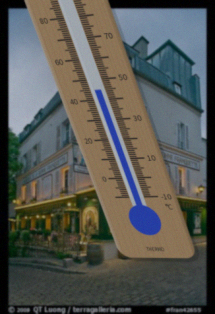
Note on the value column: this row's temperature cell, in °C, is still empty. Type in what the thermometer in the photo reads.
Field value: 45 °C
